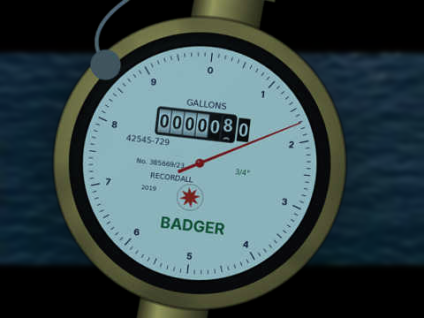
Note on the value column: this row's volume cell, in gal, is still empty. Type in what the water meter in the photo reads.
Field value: 81.7 gal
